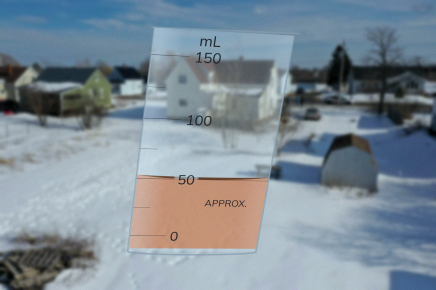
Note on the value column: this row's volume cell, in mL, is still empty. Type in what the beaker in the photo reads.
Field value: 50 mL
